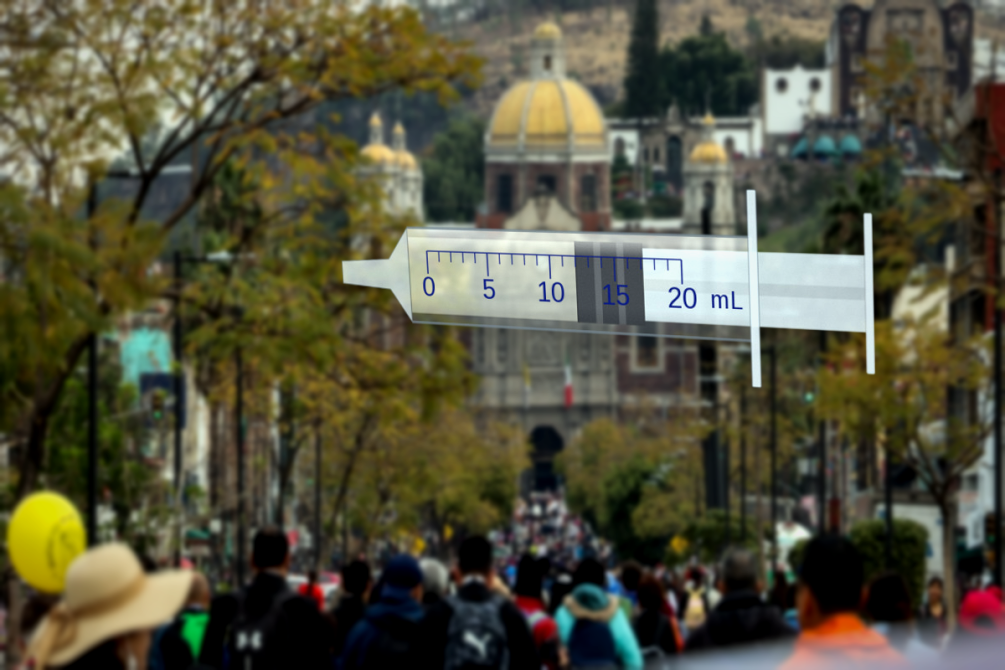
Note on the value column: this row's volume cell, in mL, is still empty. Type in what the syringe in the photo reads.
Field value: 12 mL
